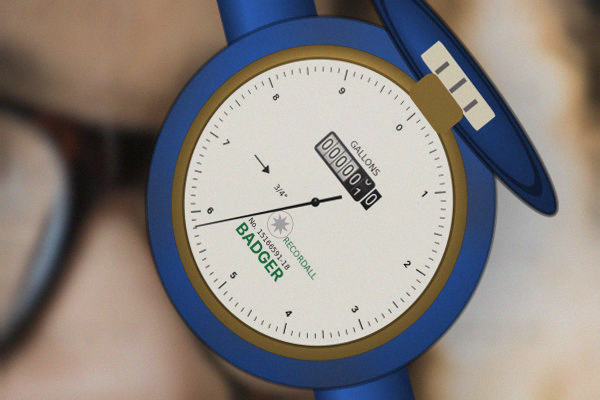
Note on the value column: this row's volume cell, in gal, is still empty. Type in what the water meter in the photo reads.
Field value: 5.8 gal
